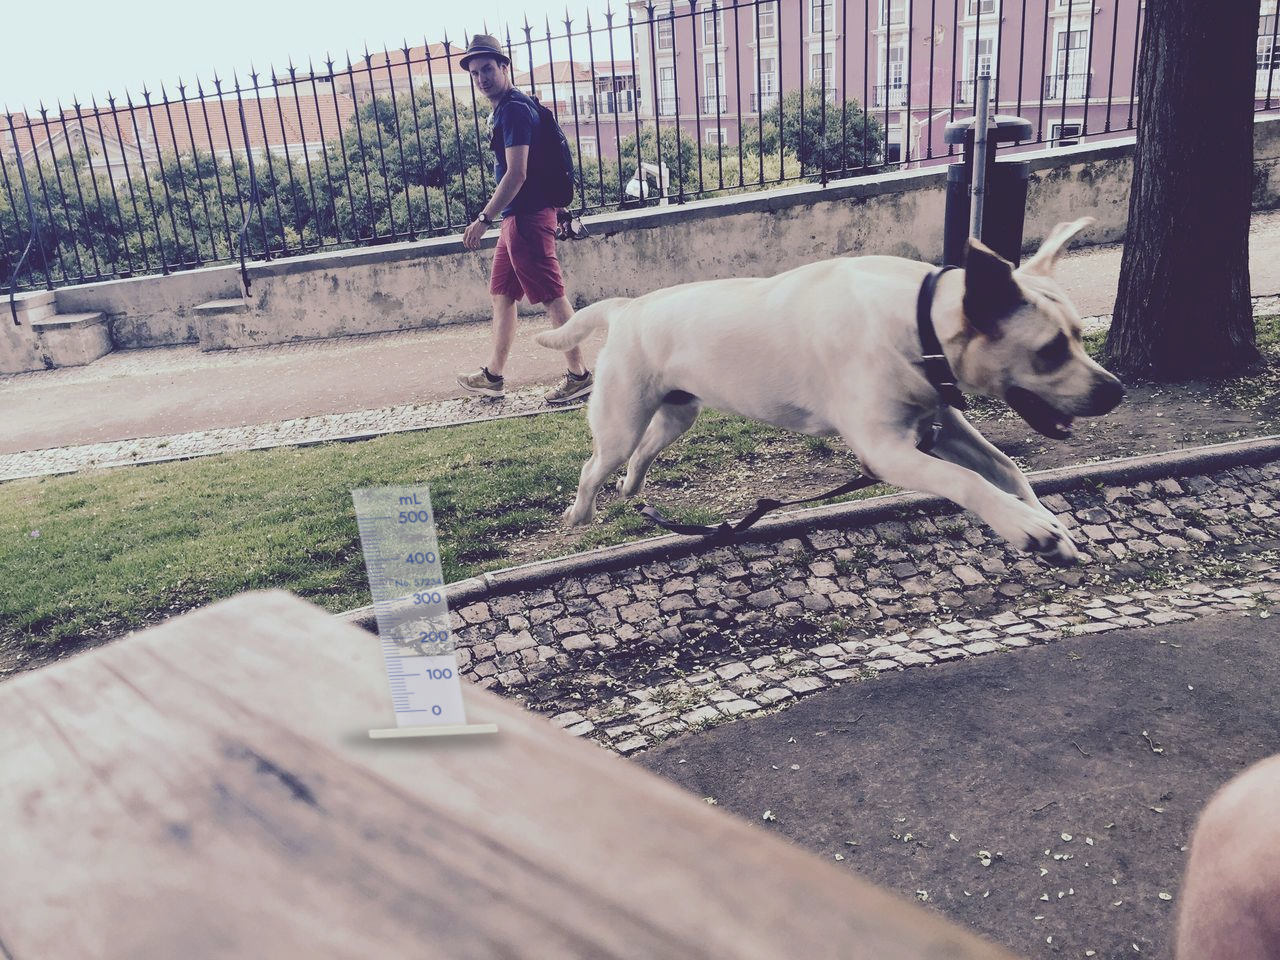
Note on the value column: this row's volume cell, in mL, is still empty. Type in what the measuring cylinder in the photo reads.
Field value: 150 mL
